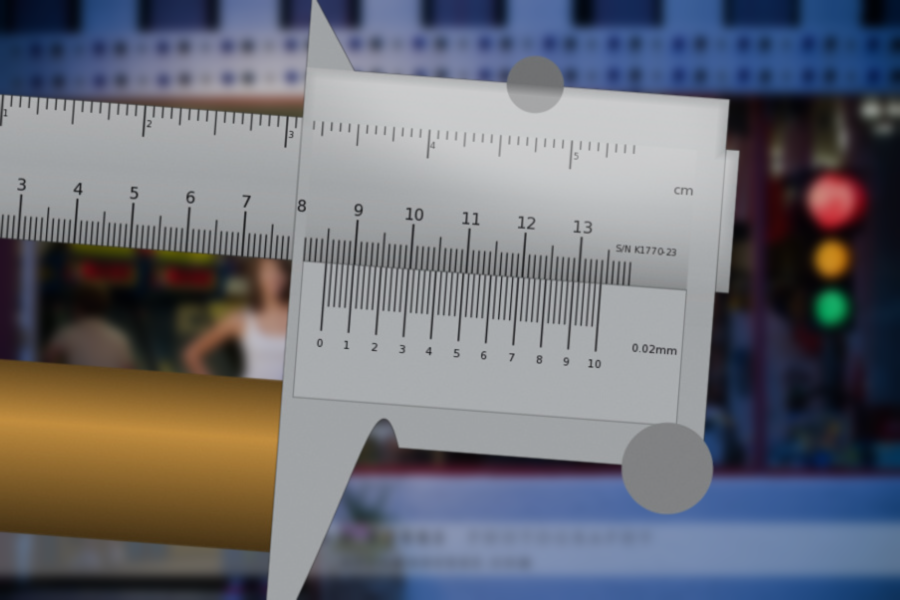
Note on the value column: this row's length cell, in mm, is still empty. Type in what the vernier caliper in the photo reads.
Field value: 85.0 mm
